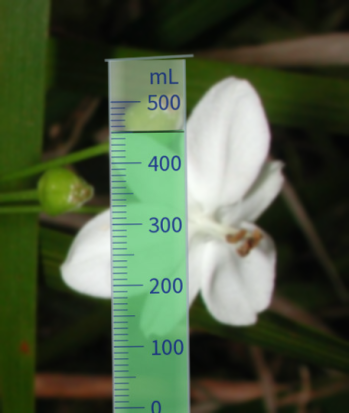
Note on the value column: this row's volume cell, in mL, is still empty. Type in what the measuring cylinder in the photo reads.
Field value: 450 mL
